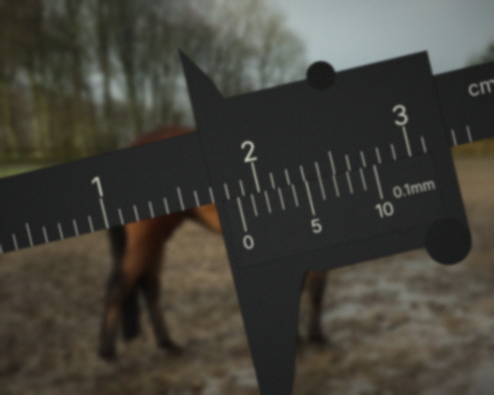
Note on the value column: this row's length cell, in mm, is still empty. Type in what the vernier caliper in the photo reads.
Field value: 18.6 mm
